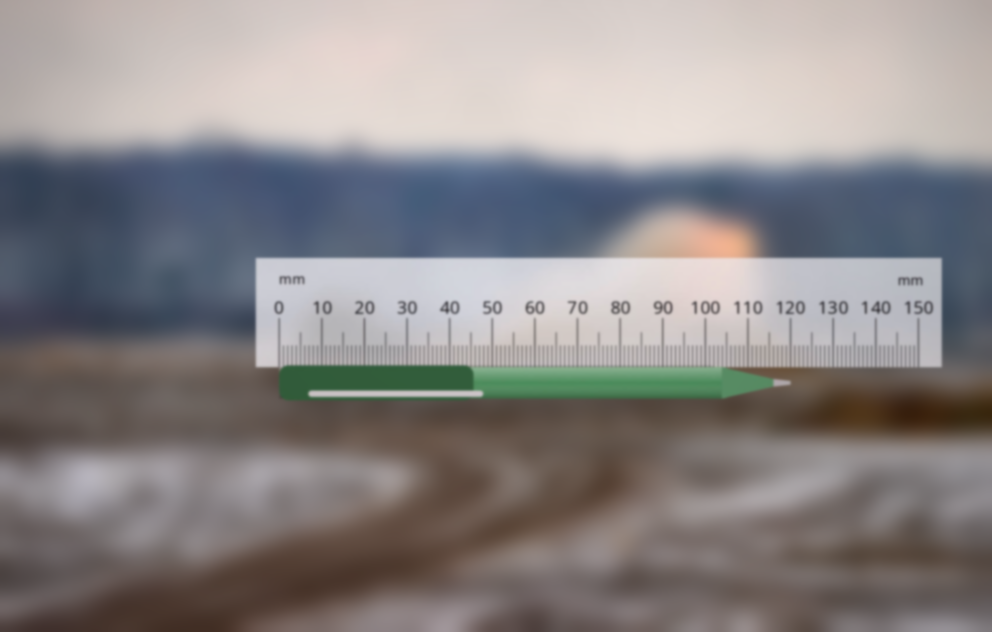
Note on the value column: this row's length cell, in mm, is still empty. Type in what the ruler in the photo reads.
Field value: 120 mm
